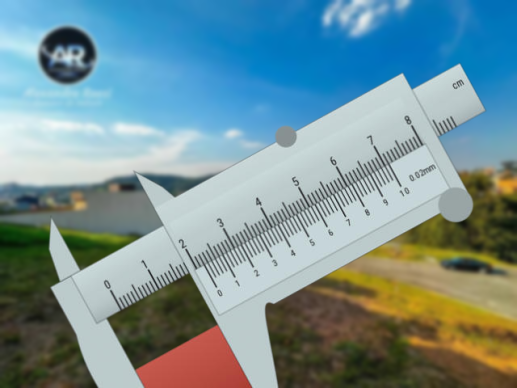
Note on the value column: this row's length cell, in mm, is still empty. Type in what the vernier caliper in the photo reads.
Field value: 22.0 mm
